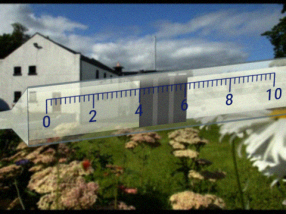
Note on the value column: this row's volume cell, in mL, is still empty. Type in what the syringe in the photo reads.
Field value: 4 mL
